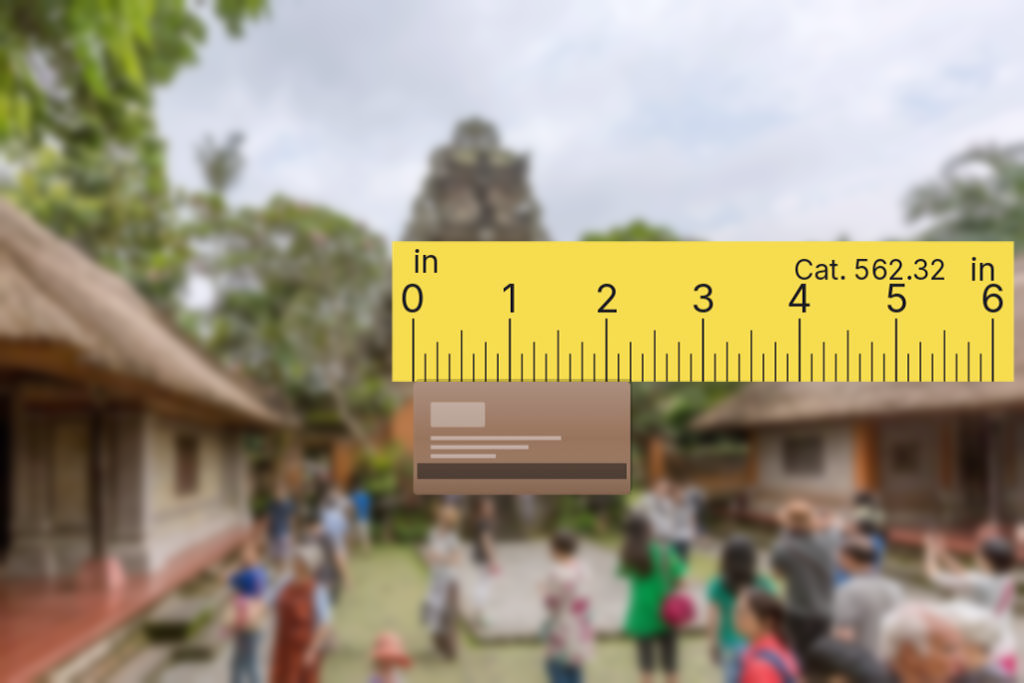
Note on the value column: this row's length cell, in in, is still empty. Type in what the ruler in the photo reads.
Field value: 2.25 in
